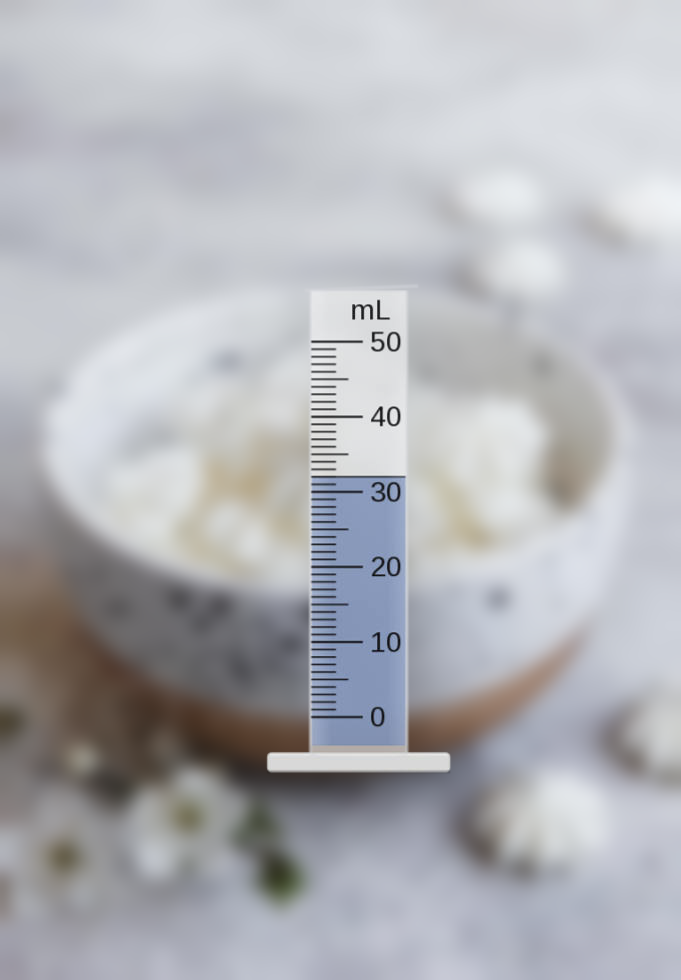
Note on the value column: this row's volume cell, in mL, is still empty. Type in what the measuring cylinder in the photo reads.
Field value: 32 mL
